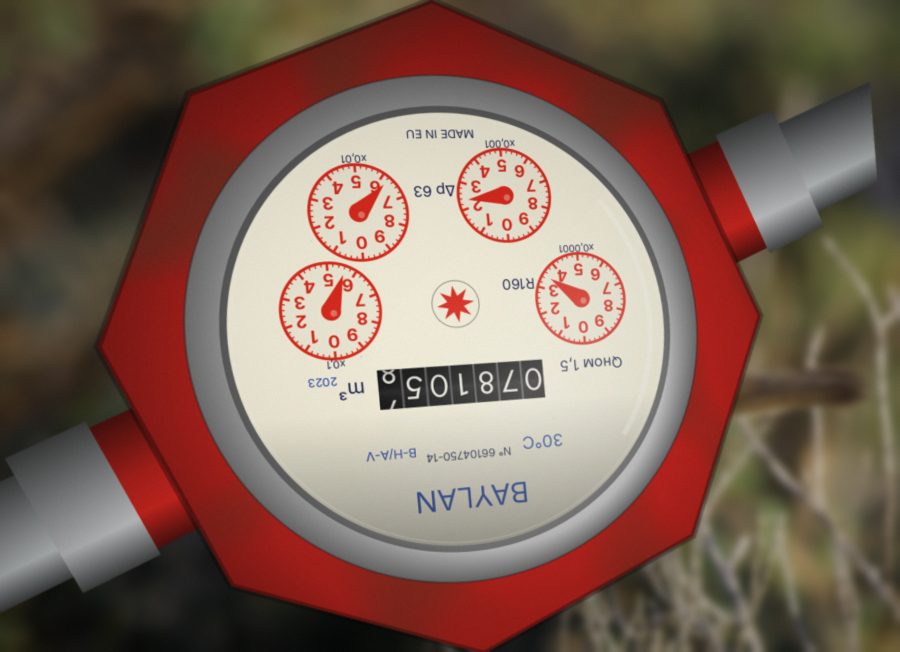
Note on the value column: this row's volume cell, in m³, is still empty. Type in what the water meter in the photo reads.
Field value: 781057.5623 m³
